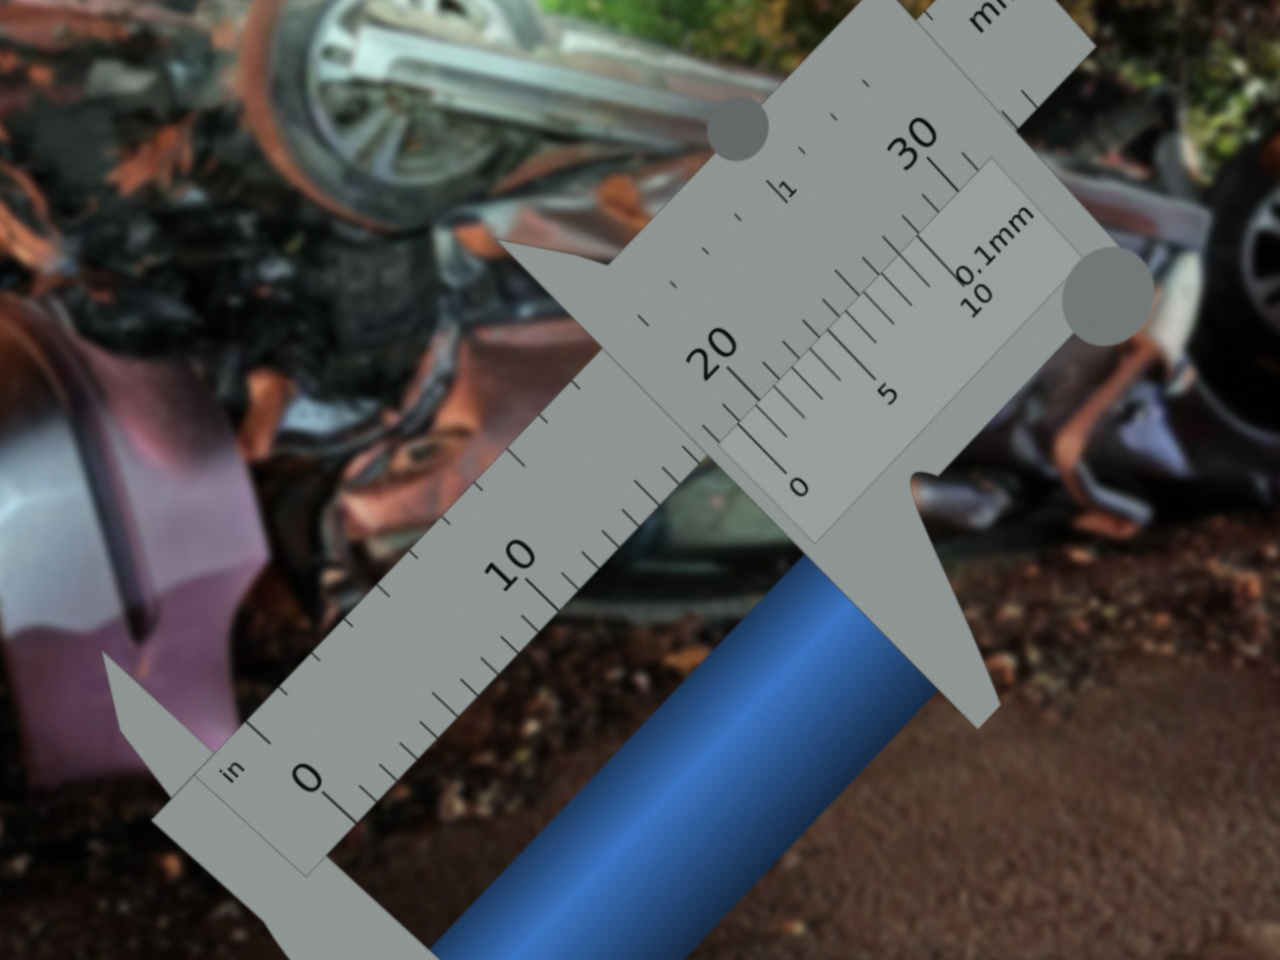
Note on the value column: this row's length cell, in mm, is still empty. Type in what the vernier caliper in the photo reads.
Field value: 18.9 mm
